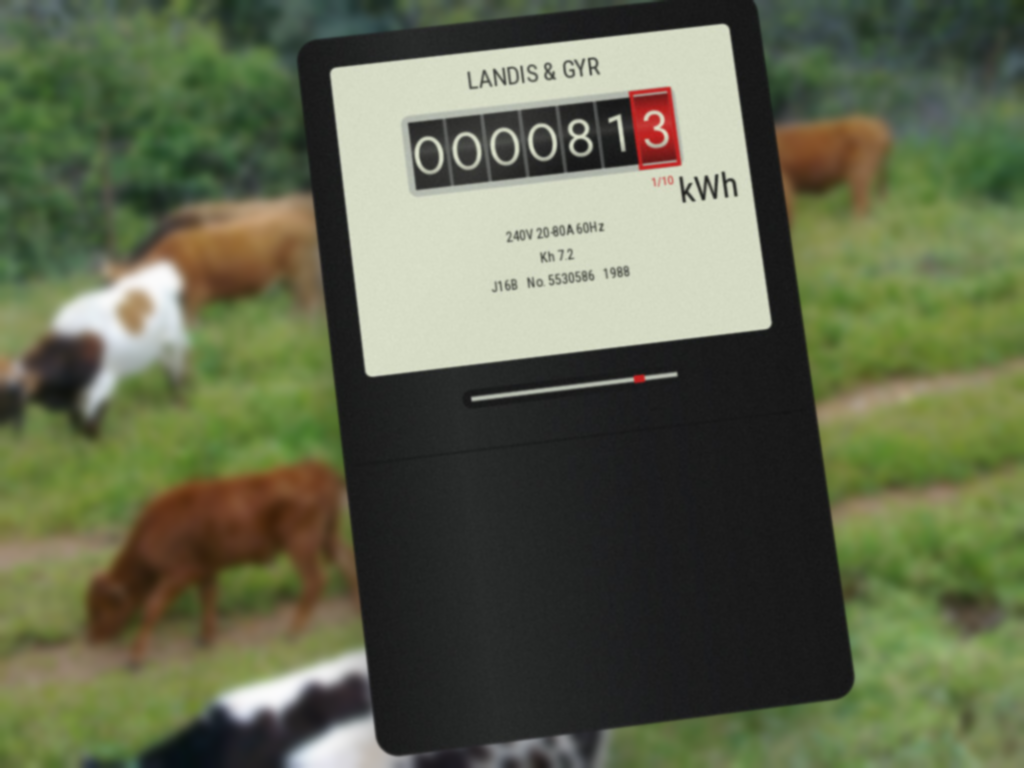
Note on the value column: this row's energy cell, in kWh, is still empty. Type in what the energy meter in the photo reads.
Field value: 81.3 kWh
